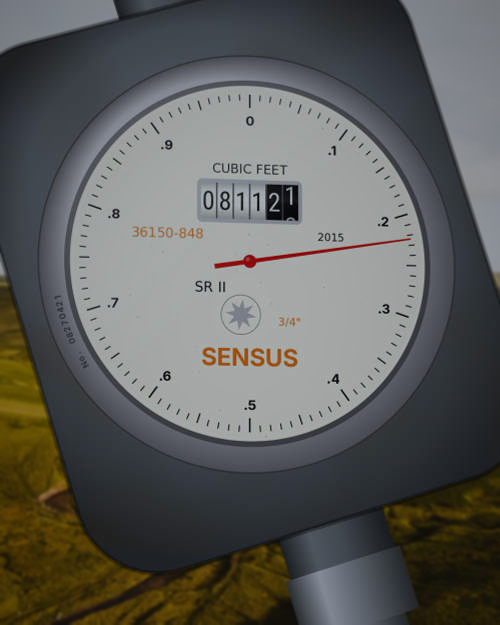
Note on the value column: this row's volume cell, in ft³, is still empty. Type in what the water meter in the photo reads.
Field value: 81121.22 ft³
